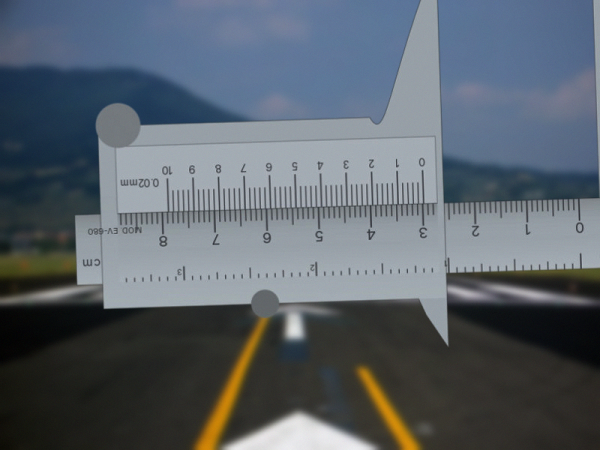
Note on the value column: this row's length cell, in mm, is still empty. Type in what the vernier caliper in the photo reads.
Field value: 29.8 mm
